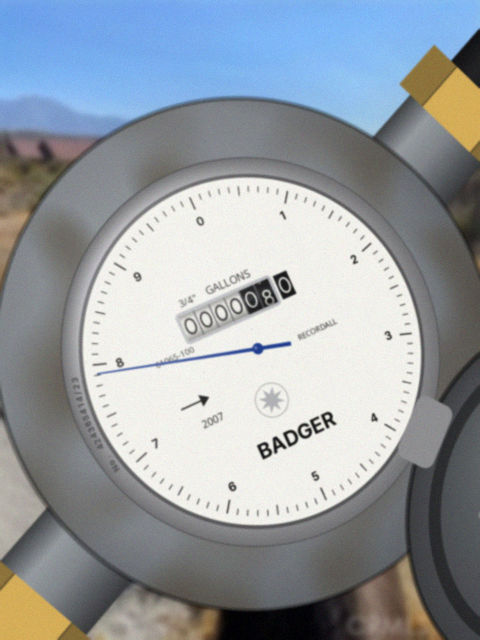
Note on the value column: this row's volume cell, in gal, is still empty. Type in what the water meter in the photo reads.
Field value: 77.9 gal
